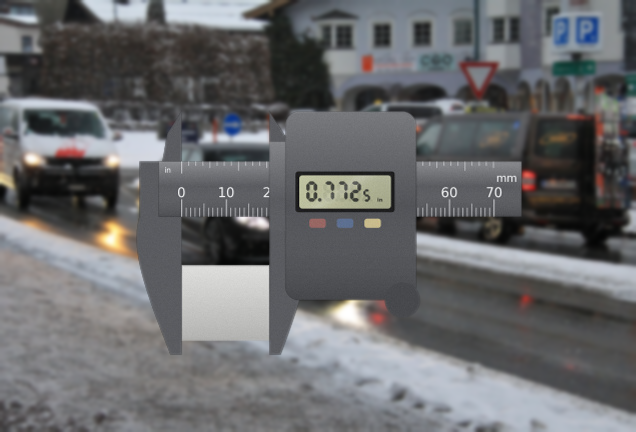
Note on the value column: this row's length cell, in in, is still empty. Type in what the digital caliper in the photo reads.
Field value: 0.7725 in
